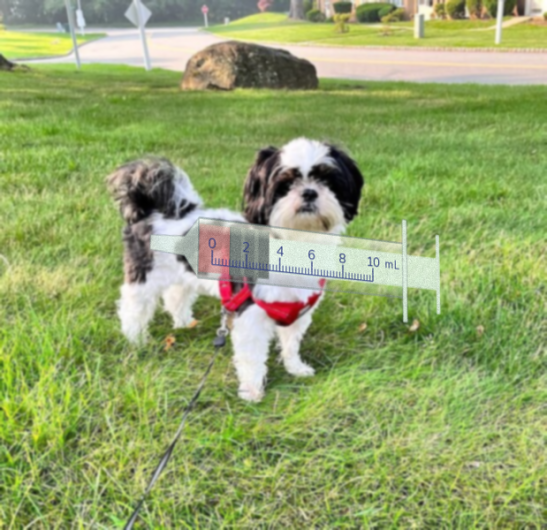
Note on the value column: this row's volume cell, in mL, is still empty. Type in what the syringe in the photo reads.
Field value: 1 mL
